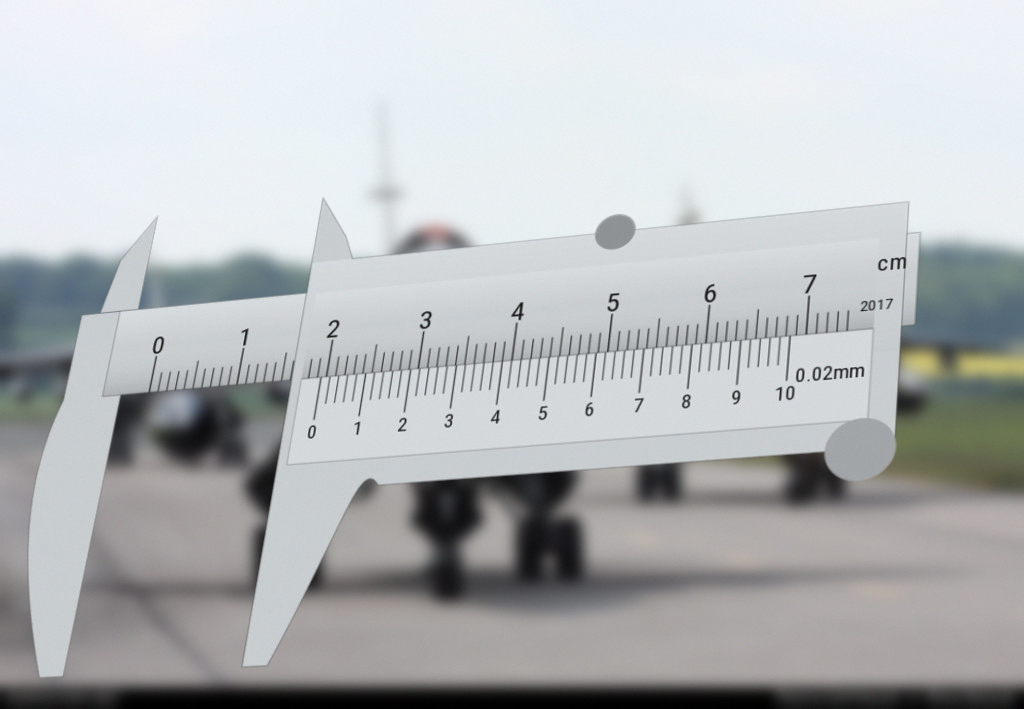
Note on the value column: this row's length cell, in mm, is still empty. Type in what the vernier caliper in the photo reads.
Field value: 19.4 mm
